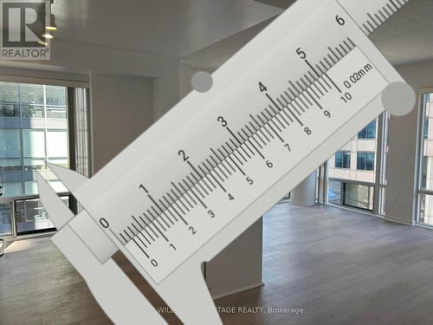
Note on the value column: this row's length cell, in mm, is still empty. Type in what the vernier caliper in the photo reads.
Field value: 2.2 mm
